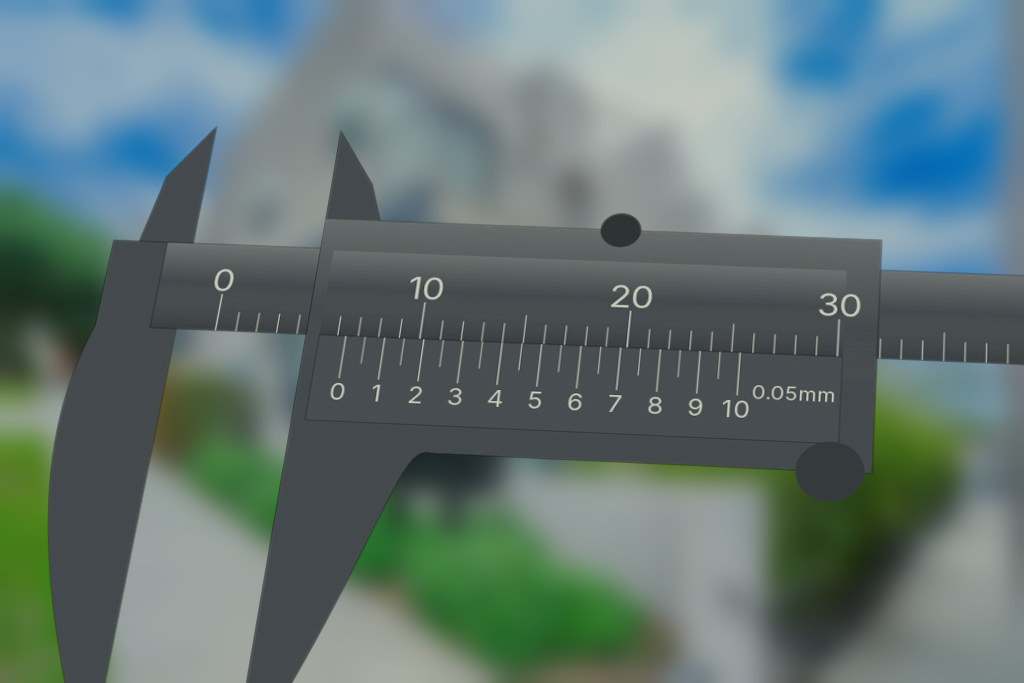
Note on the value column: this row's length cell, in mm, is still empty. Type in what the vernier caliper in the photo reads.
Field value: 6.4 mm
